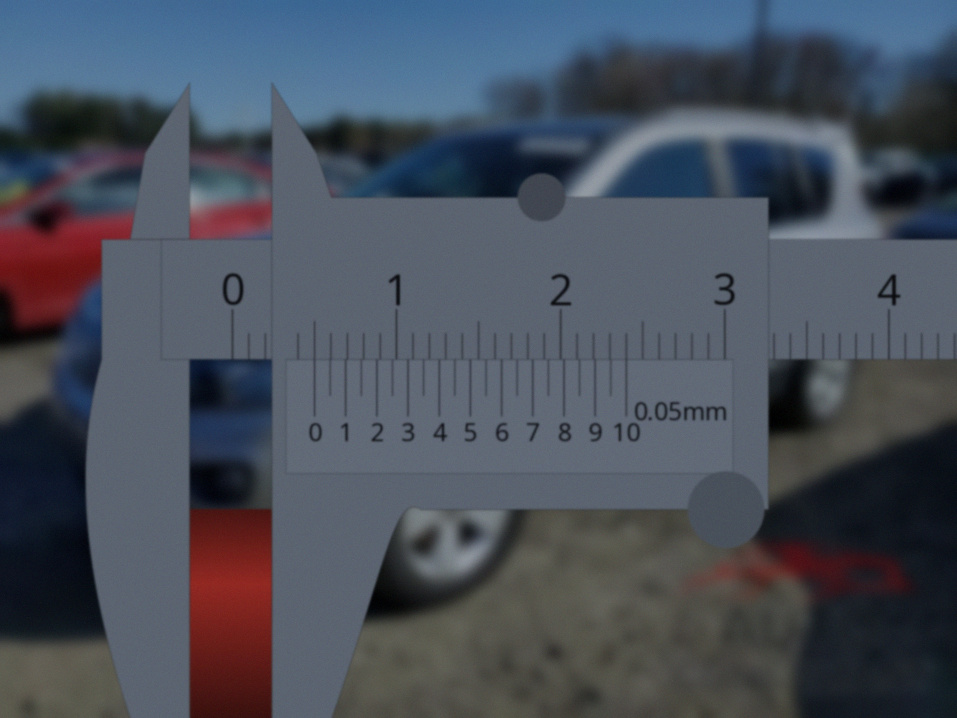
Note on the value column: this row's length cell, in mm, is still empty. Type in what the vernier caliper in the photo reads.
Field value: 5.0 mm
